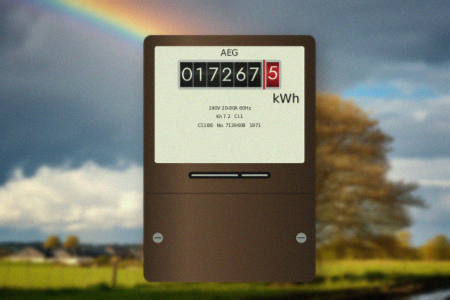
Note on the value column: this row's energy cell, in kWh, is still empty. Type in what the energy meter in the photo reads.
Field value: 17267.5 kWh
